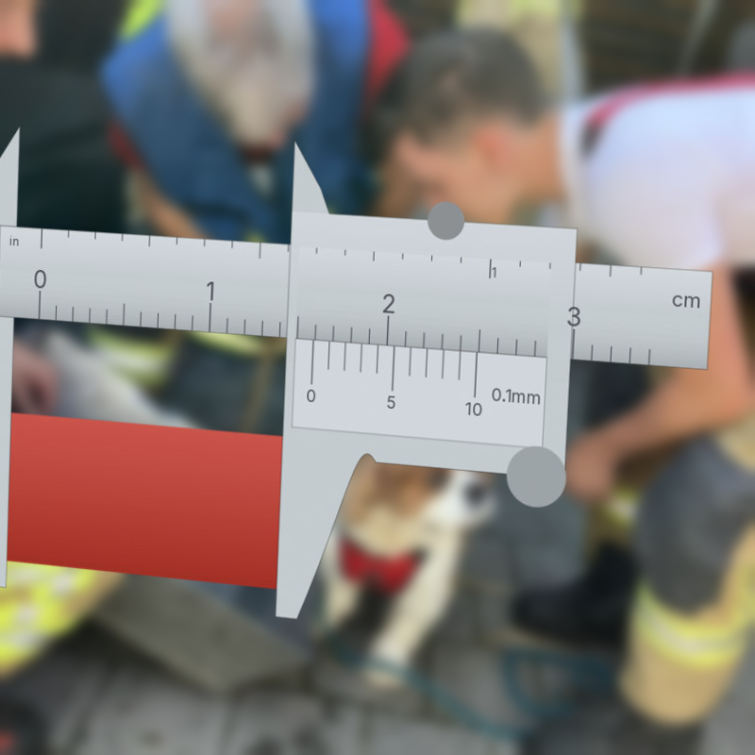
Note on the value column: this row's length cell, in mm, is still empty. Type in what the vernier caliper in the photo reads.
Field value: 15.9 mm
